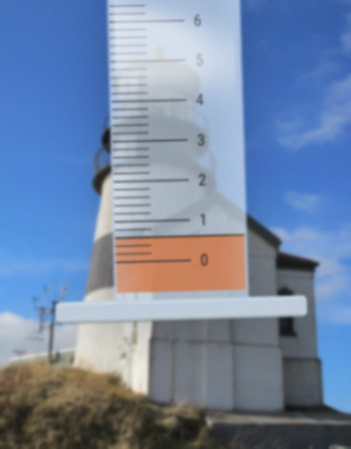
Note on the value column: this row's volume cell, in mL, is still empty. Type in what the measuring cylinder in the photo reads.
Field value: 0.6 mL
